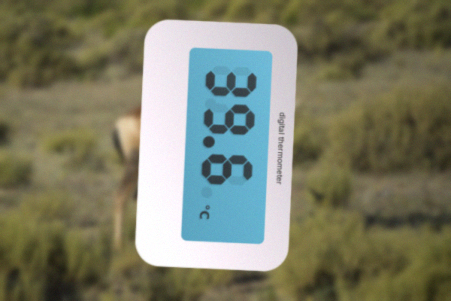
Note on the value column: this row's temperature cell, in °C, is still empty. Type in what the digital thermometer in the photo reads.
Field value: 39.6 °C
